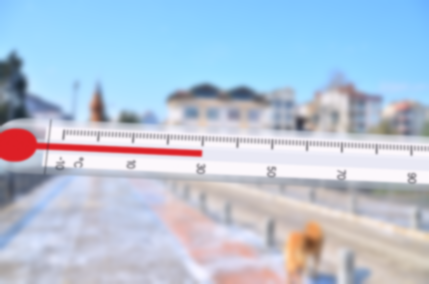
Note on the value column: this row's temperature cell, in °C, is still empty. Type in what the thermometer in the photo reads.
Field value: 30 °C
